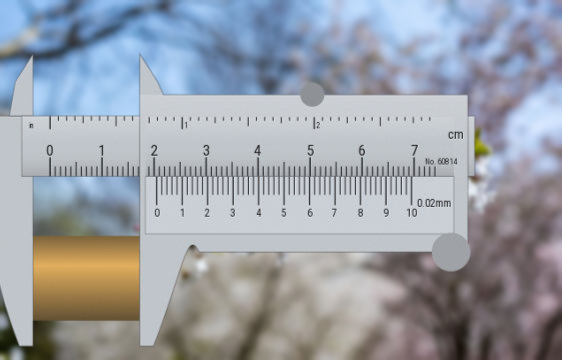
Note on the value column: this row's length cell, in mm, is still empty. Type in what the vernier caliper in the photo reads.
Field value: 20.5 mm
